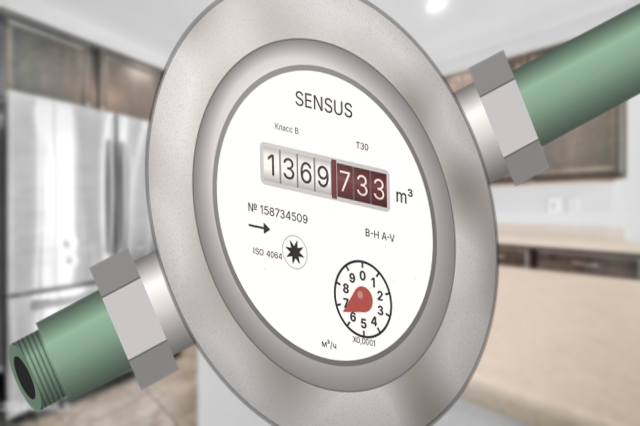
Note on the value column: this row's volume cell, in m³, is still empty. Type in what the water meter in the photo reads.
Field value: 1369.7336 m³
